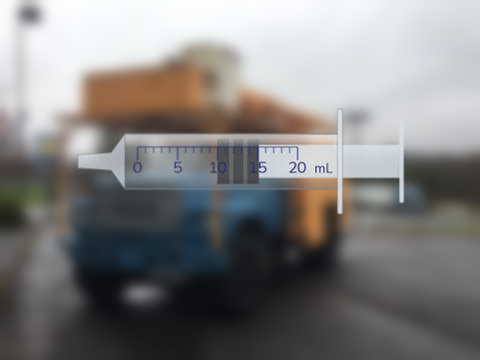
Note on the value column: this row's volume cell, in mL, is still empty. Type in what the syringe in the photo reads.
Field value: 10 mL
